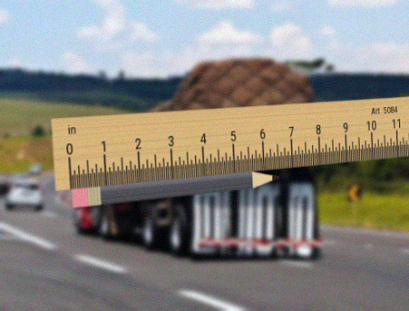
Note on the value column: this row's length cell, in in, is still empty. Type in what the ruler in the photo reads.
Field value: 6.5 in
